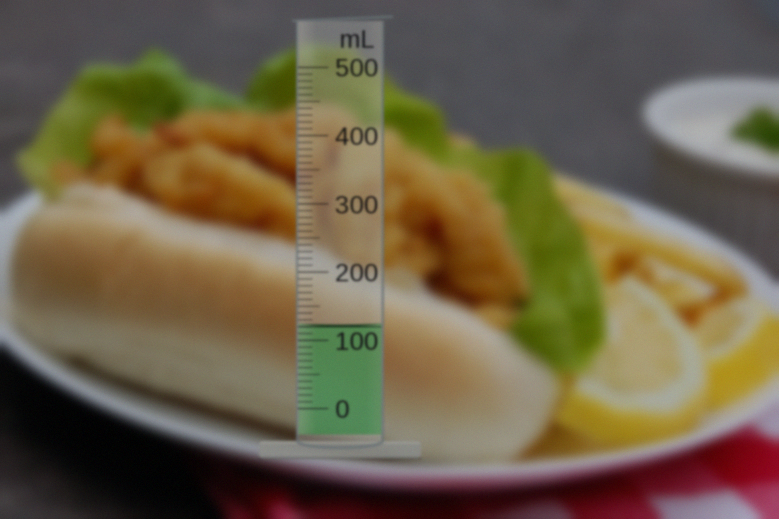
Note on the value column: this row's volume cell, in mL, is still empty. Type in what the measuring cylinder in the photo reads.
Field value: 120 mL
